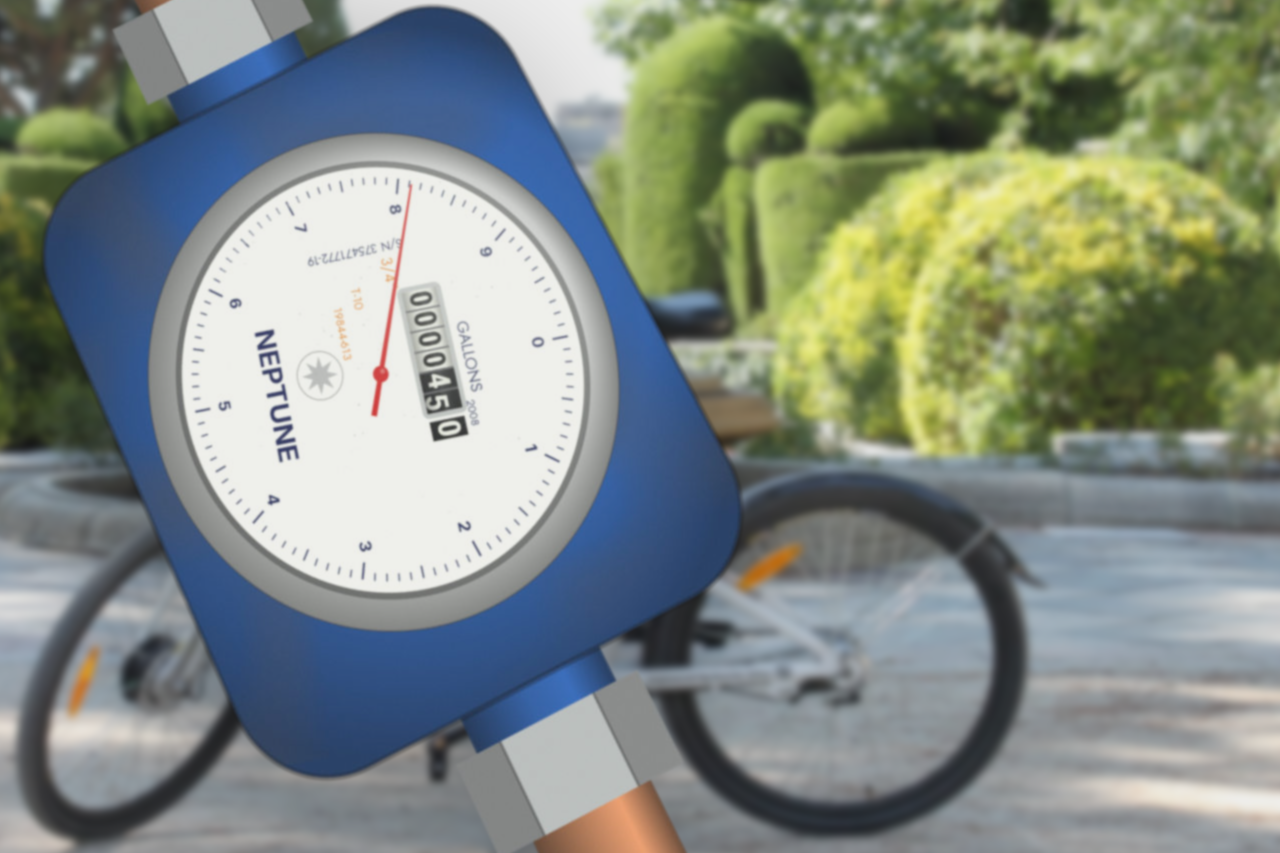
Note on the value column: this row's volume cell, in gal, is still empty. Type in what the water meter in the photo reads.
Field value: 448.1 gal
